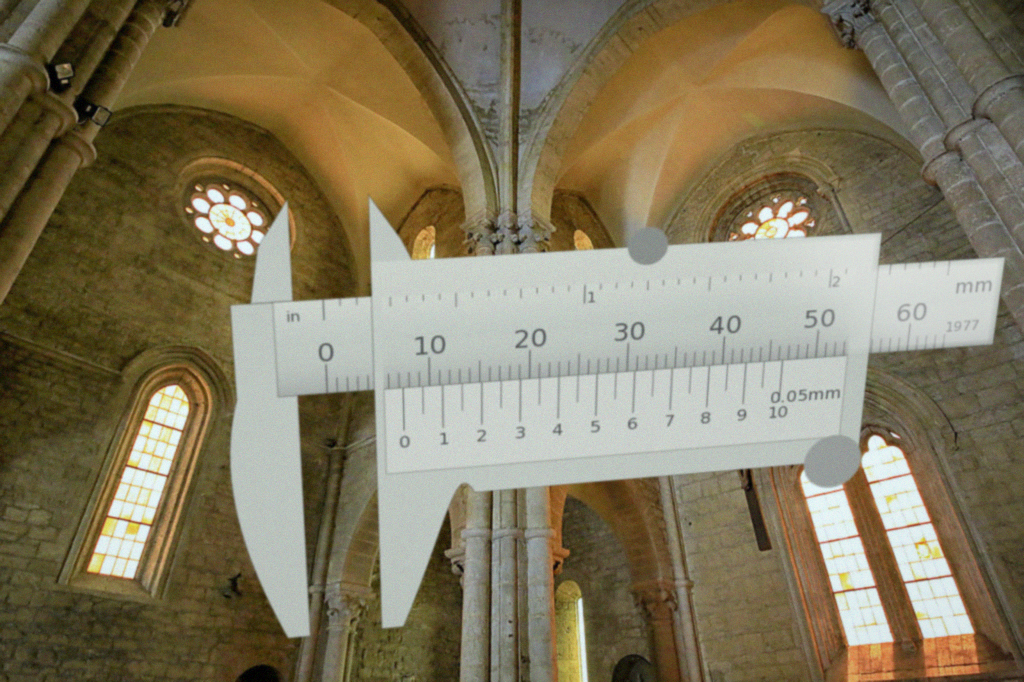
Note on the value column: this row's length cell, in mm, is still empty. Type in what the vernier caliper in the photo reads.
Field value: 7.4 mm
